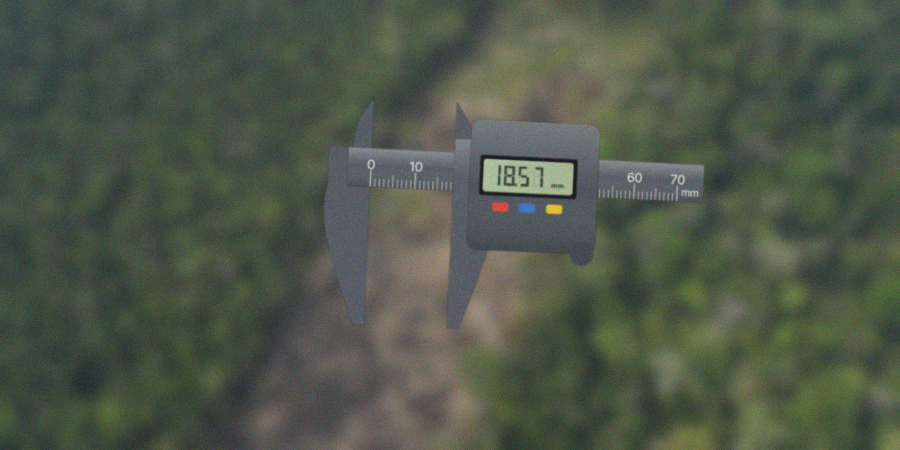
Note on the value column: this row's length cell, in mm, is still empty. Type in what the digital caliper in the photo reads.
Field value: 18.57 mm
